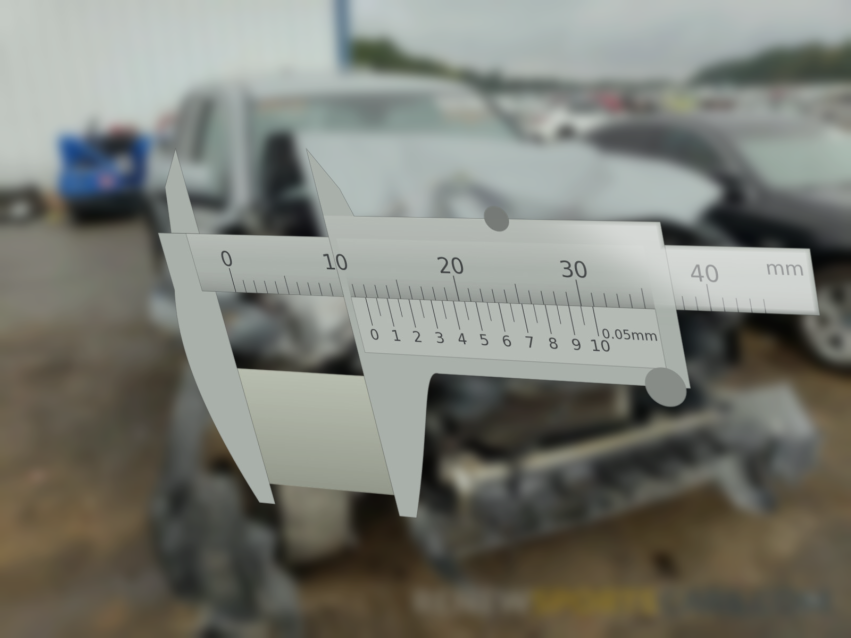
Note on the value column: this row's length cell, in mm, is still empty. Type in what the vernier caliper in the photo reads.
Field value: 11.9 mm
